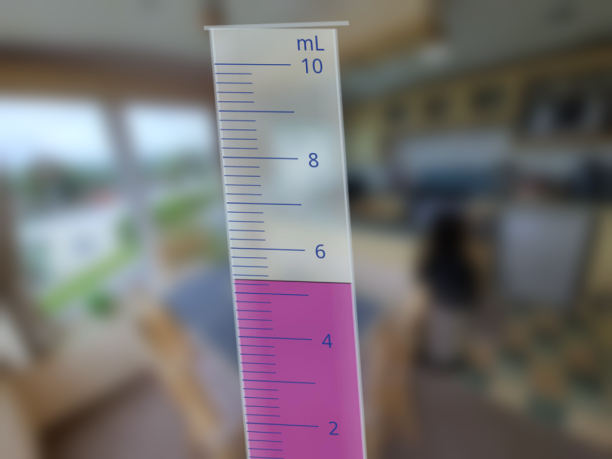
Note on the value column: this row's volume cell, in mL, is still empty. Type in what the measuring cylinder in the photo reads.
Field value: 5.3 mL
